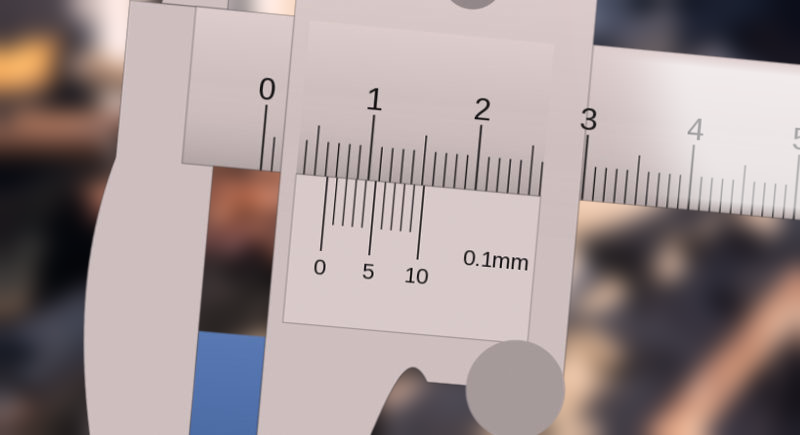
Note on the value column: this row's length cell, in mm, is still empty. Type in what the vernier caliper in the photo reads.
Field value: 6.2 mm
